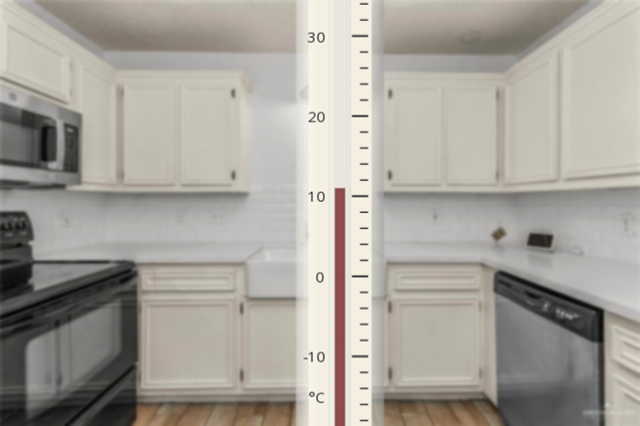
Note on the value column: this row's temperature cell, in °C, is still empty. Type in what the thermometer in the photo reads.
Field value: 11 °C
